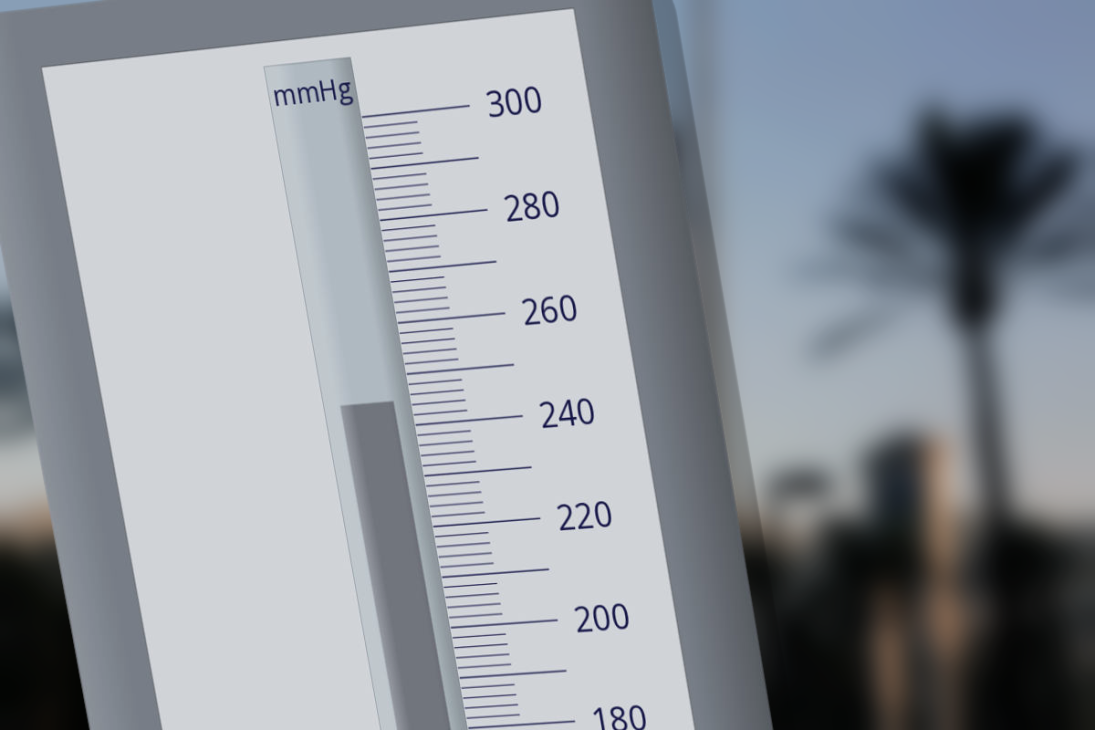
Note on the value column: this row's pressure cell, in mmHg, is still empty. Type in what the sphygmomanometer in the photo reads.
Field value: 245 mmHg
